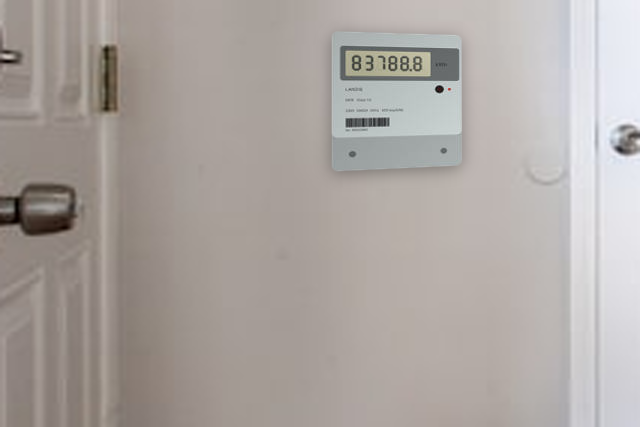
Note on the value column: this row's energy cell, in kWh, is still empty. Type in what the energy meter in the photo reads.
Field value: 83788.8 kWh
